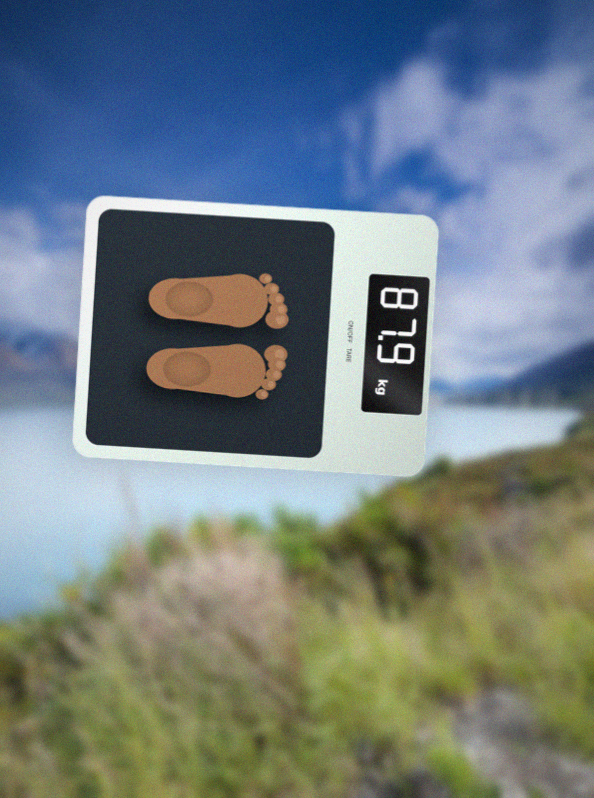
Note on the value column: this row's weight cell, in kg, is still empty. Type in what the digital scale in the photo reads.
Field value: 87.9 kg
